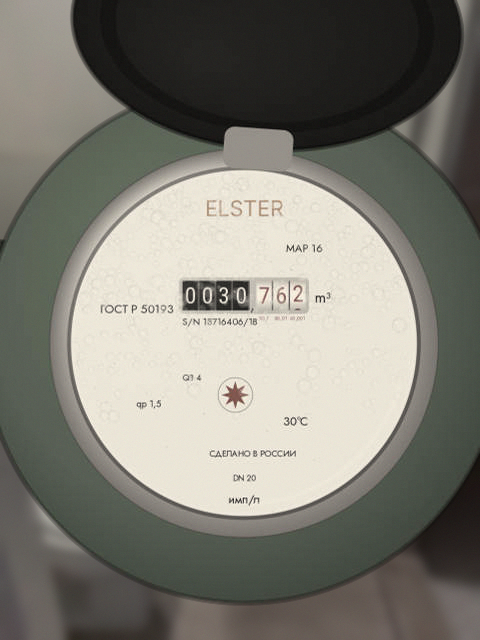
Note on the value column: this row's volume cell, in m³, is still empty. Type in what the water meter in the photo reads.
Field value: 30.762 m³
